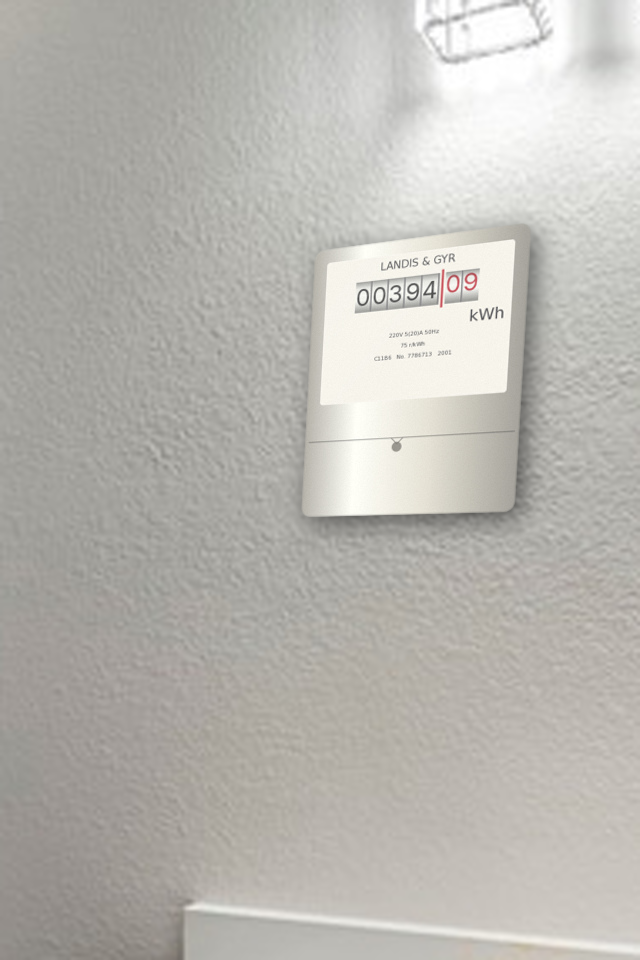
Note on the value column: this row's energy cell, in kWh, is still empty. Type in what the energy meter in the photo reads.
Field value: 394.09 kWh
